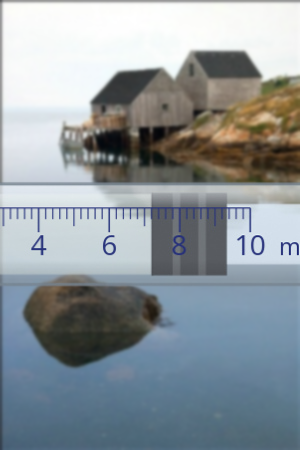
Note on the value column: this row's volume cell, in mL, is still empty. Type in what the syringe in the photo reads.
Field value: 7.2 mL
